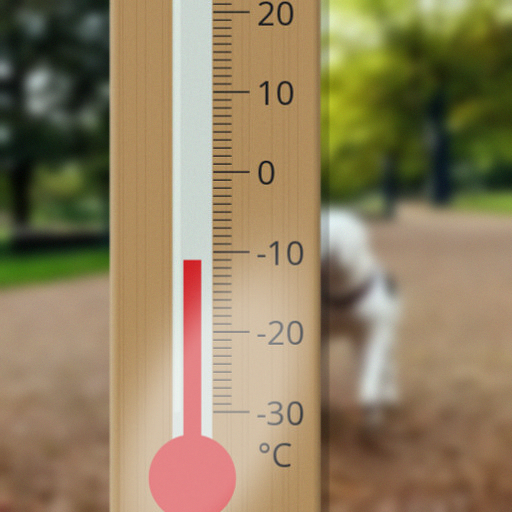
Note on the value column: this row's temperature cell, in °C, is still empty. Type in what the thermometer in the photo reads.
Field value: -11 °C
